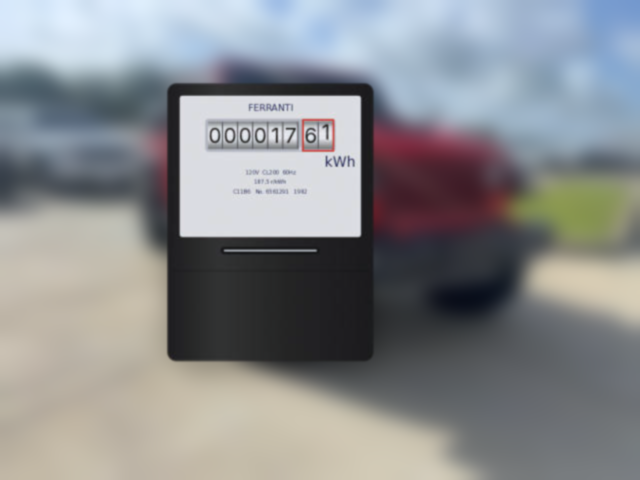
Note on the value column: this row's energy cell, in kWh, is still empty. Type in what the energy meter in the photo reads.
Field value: 17.61 kWh
